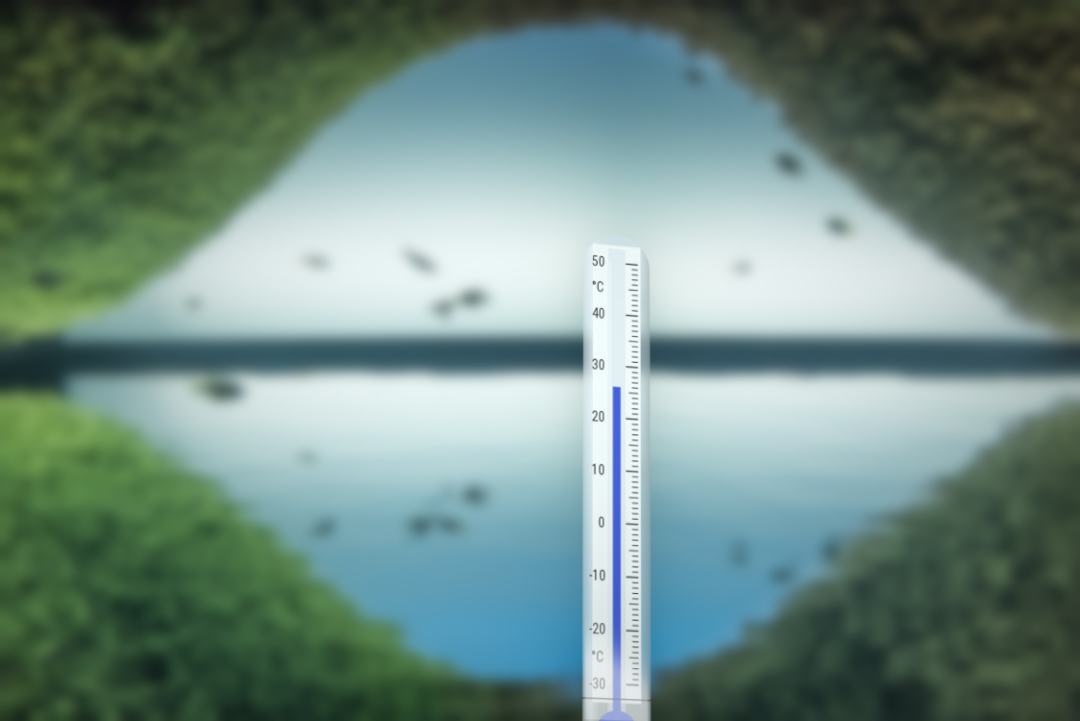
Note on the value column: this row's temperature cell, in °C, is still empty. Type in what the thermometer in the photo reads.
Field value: 26 °C
